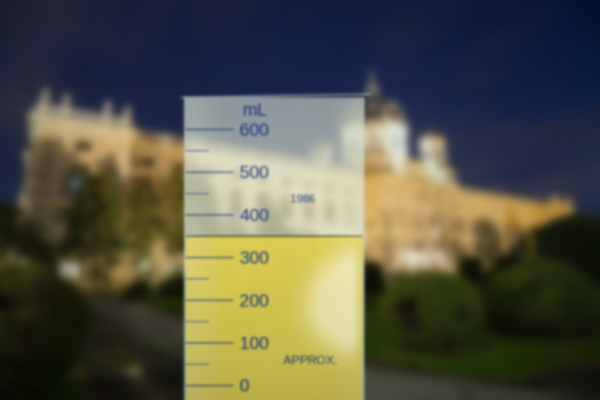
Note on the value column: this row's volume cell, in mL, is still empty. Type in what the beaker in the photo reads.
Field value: 350 mL
